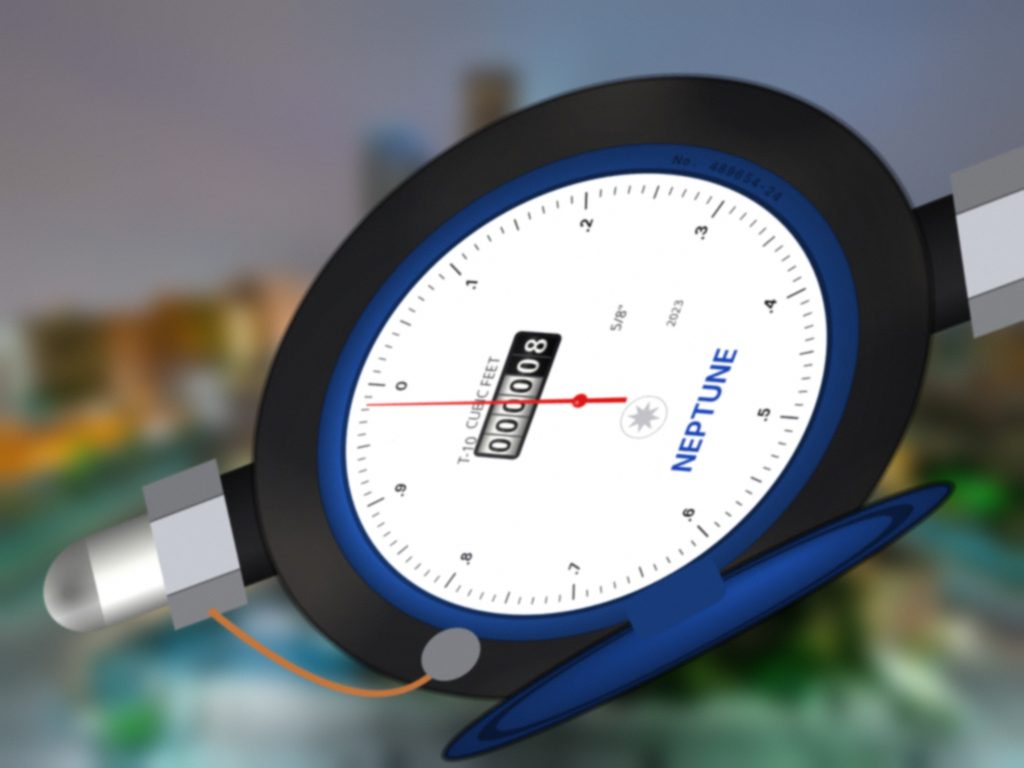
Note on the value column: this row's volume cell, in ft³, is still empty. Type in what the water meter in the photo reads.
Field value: 7.98 ft³
